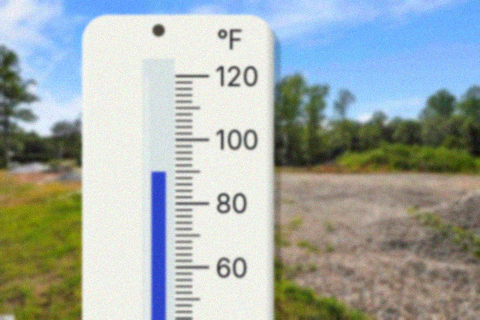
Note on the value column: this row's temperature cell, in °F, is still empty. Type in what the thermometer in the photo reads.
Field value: 90 °F
